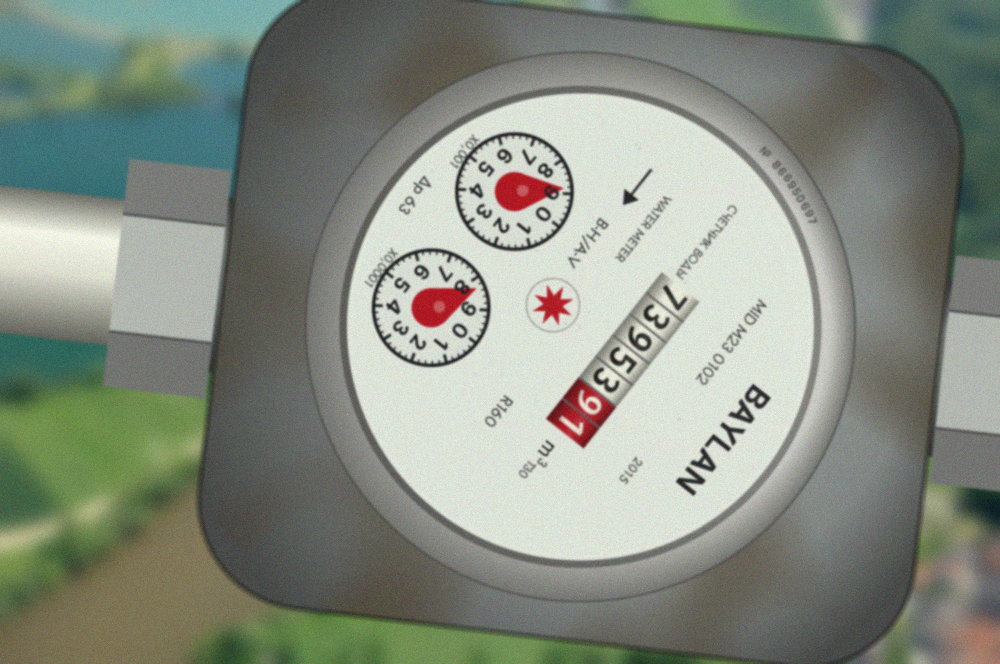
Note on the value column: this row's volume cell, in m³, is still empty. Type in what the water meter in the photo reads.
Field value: 73953.9188 m³
